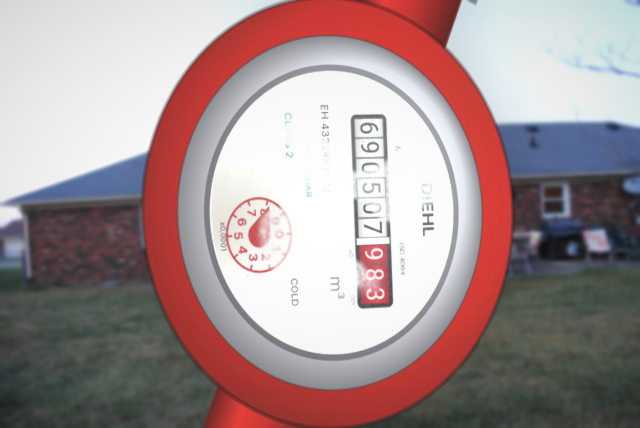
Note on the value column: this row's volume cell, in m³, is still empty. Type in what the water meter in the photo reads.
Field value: 690507.9838 m³
